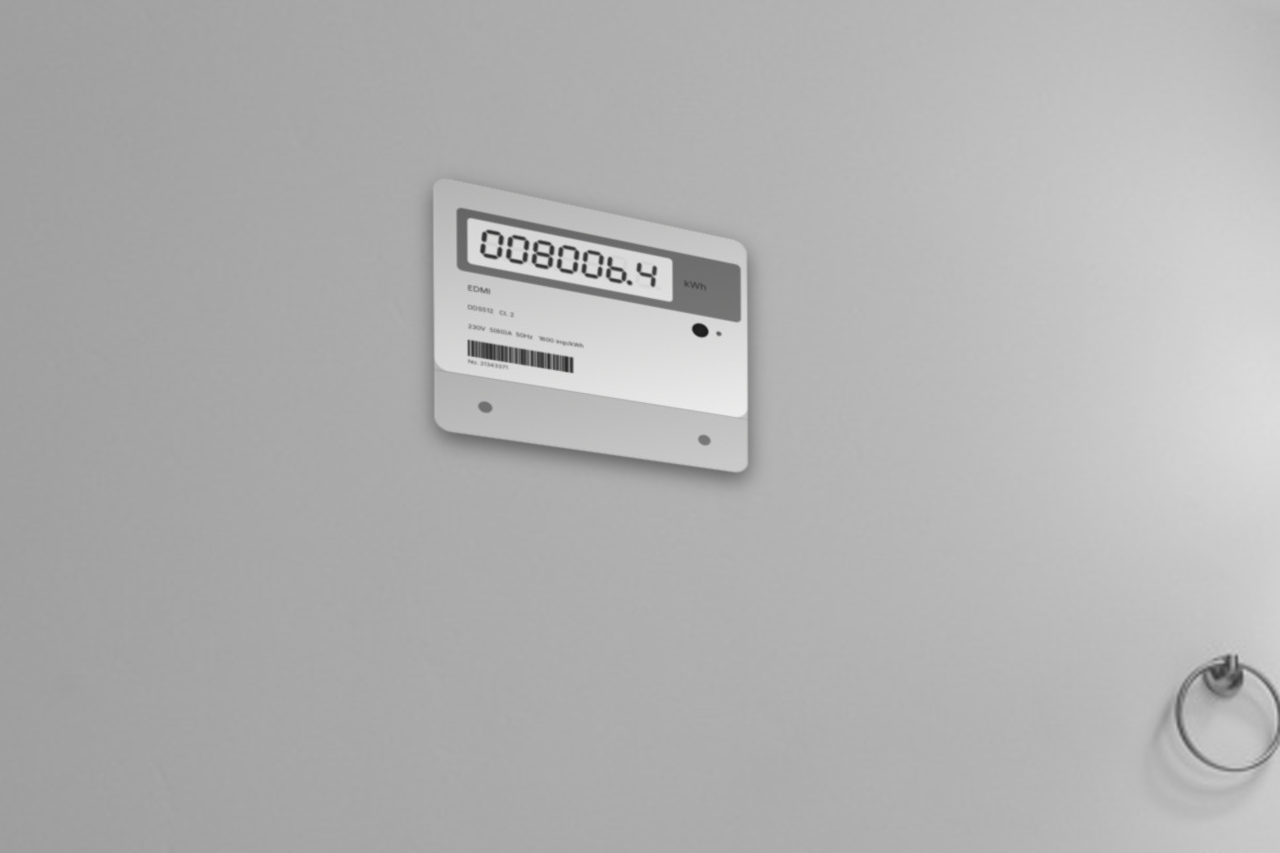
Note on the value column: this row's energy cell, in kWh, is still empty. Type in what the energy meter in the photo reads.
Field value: 8006.4 kWh
